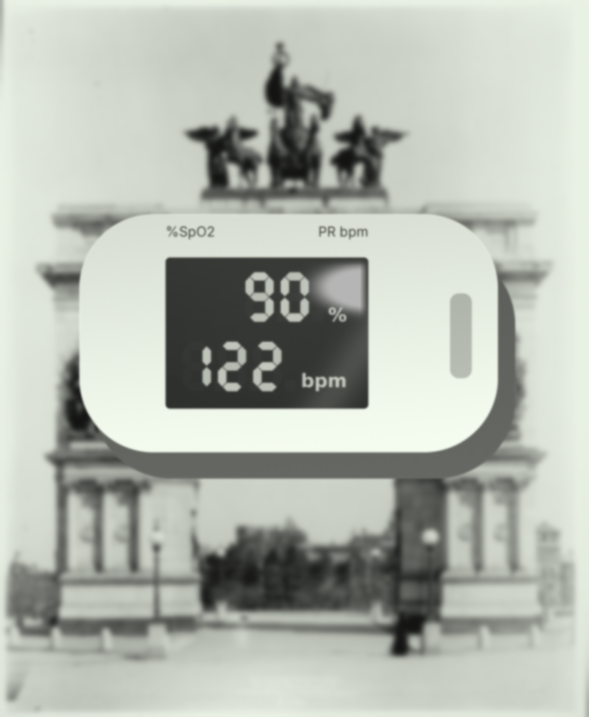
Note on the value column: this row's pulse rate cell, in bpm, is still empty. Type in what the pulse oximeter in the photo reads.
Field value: 122 bpm
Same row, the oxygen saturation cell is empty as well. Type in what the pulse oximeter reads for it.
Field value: 90 %
